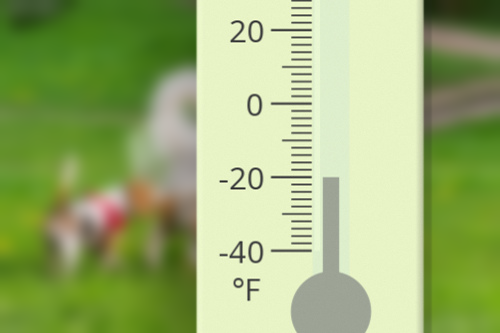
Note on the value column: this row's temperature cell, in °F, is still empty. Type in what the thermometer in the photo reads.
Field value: -20 °F
